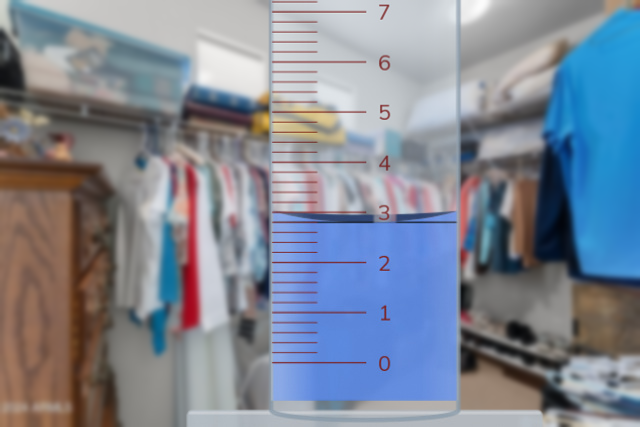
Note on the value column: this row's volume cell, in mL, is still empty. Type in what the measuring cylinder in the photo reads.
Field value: 2.8 mL
